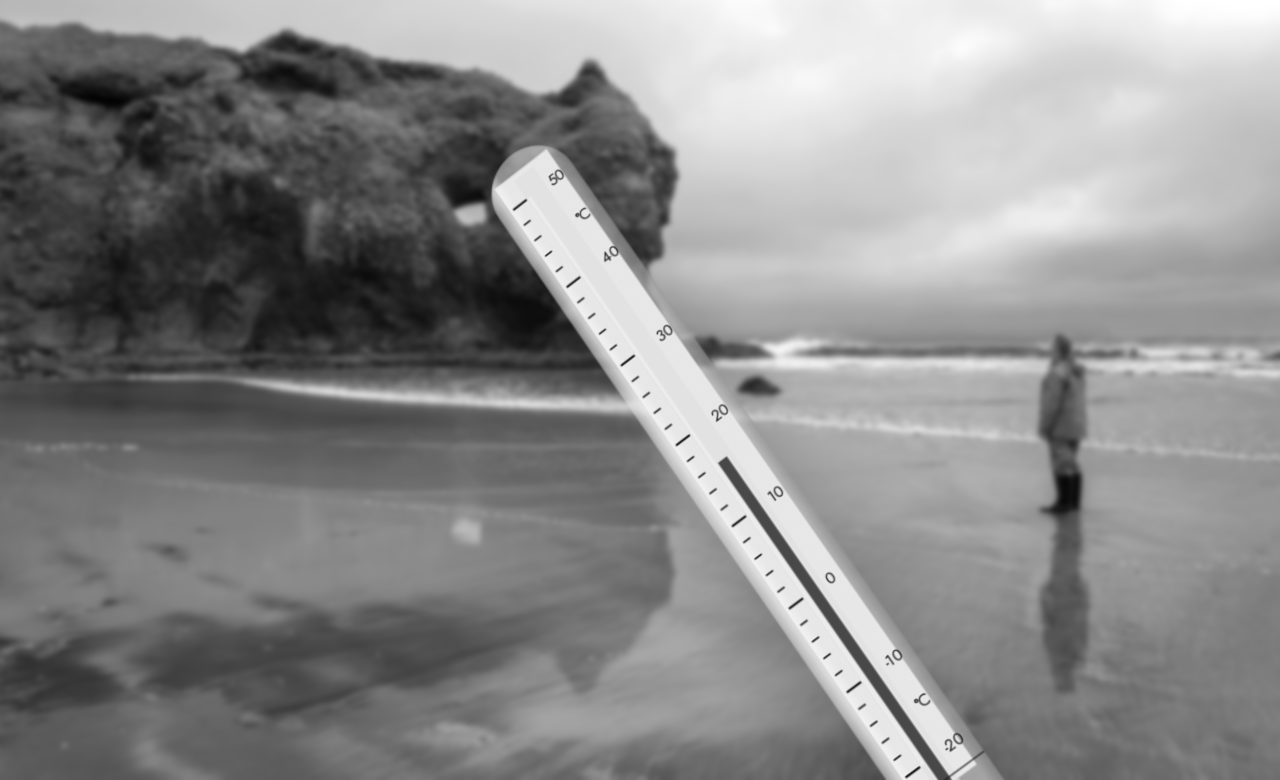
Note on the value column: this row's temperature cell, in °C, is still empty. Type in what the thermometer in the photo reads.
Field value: 16 °C
